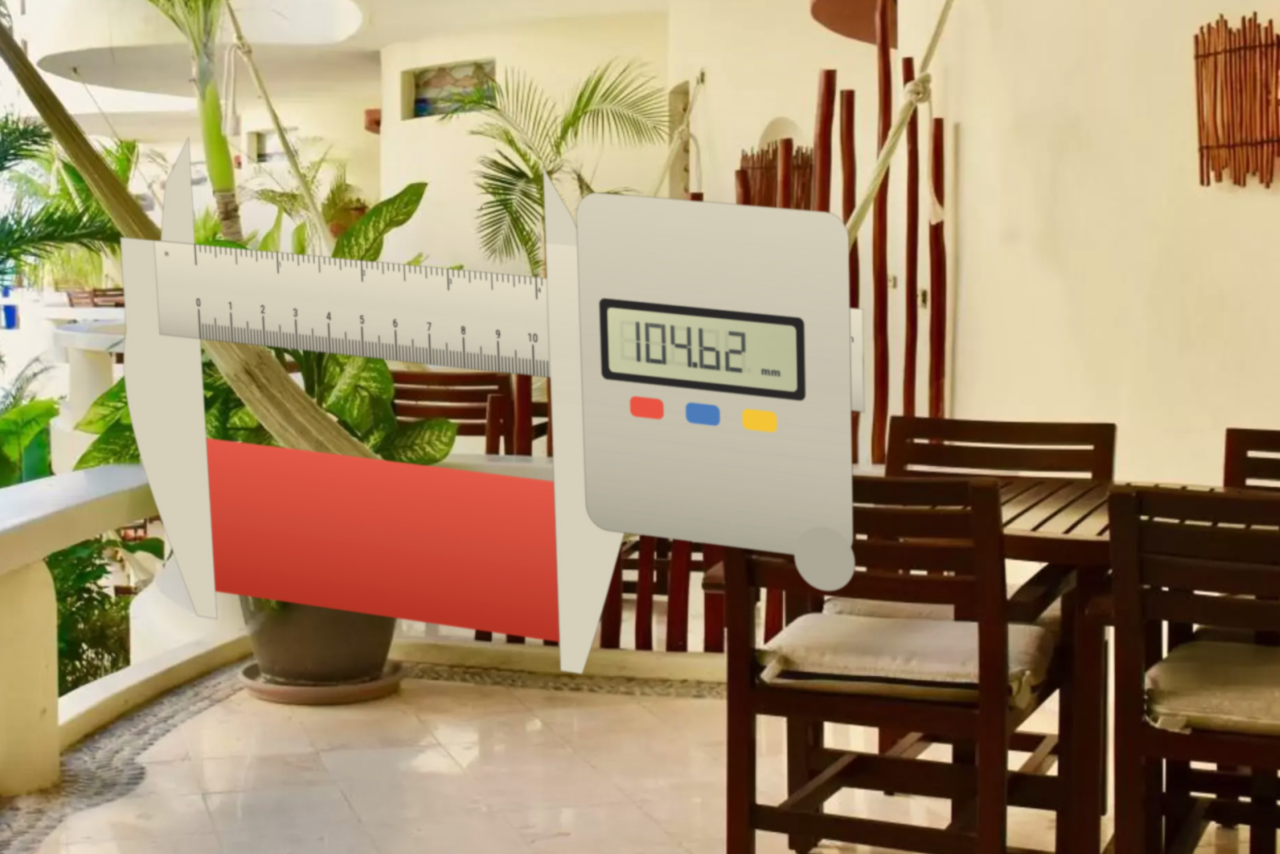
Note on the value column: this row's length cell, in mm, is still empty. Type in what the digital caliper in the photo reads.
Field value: 104.62 mm
